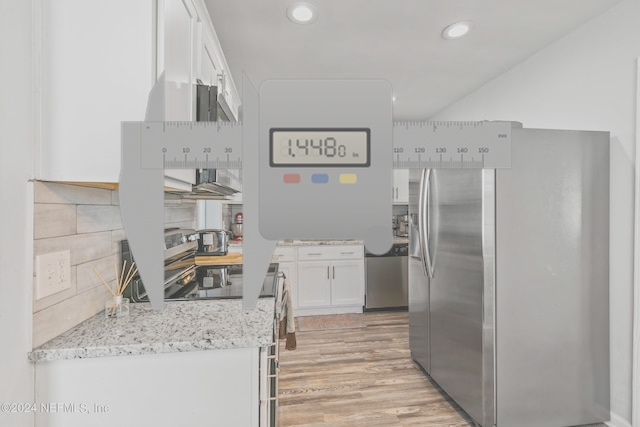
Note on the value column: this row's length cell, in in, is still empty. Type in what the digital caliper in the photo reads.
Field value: 1.4480 in
